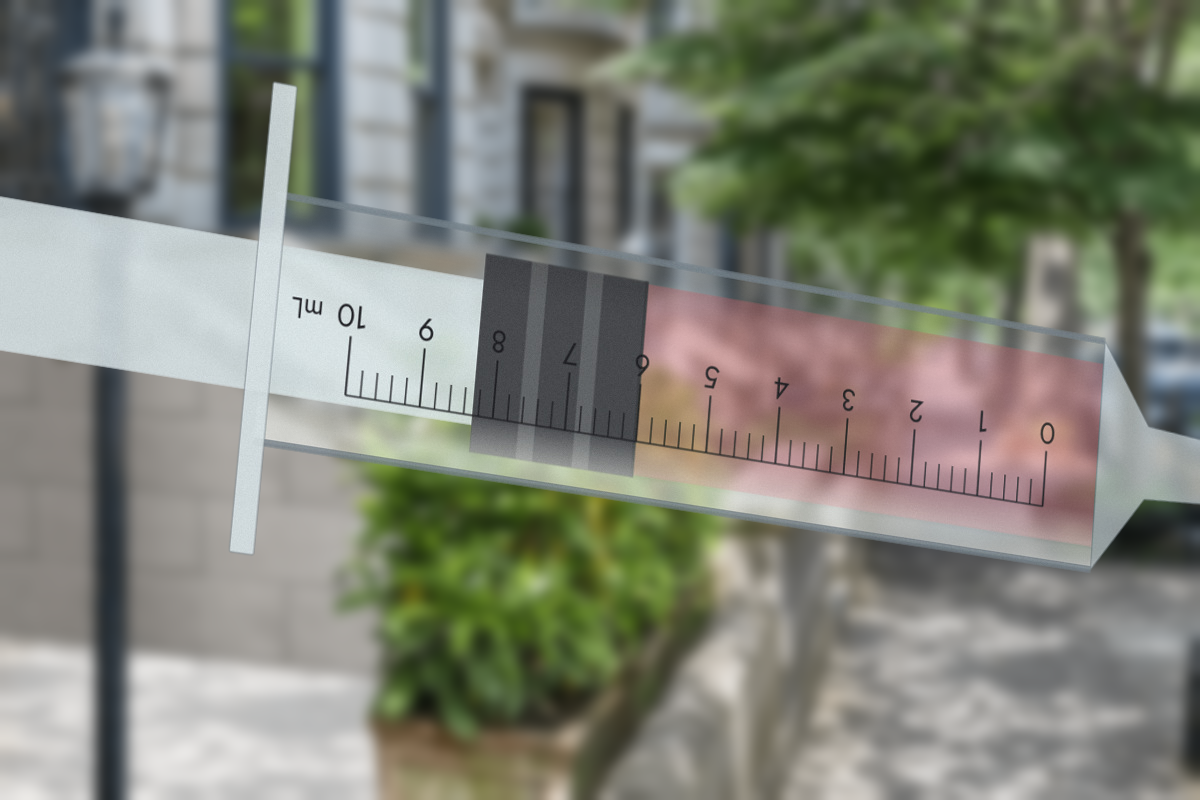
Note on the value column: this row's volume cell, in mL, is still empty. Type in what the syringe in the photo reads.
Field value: 6 mL
